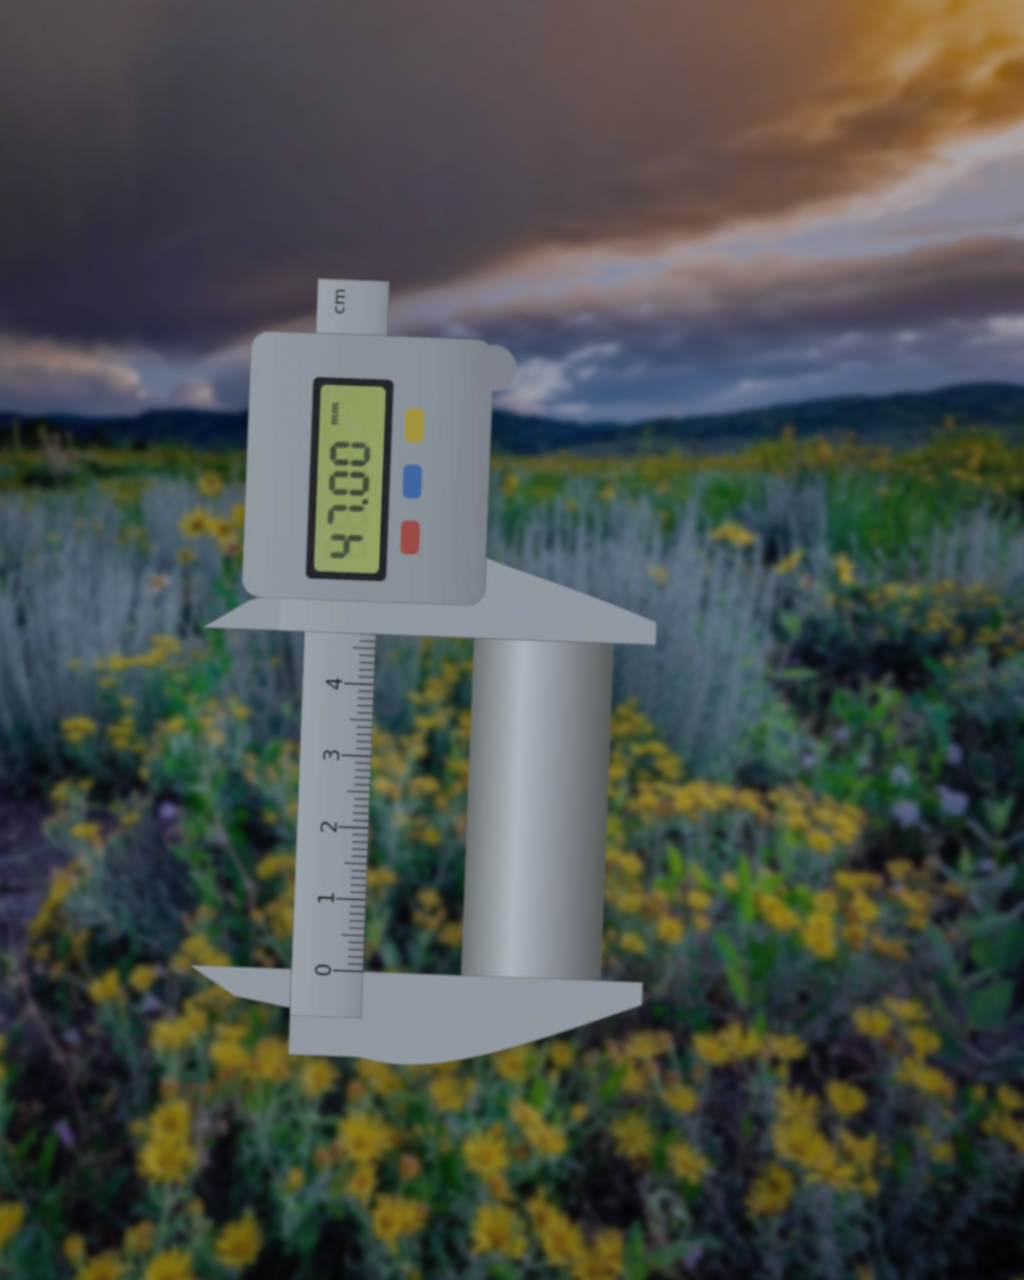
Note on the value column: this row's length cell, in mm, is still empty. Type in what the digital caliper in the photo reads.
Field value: 47.00 mm
